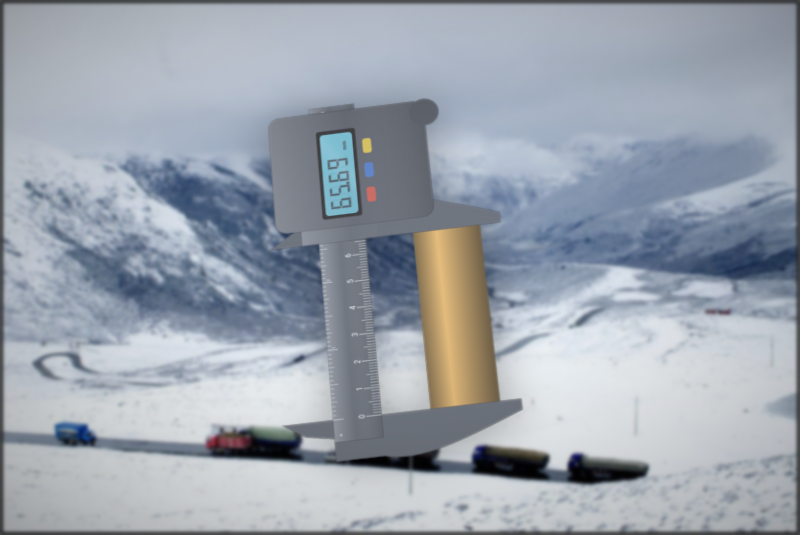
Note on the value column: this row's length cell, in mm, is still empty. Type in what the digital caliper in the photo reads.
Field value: 65.69 mm
